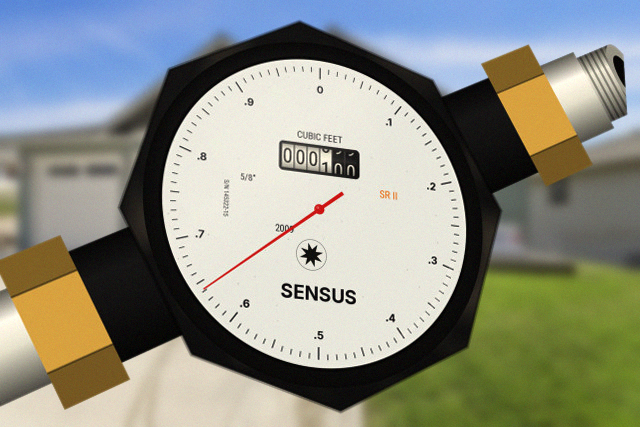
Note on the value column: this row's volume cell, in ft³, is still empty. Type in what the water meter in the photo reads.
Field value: 99.64 ft³
